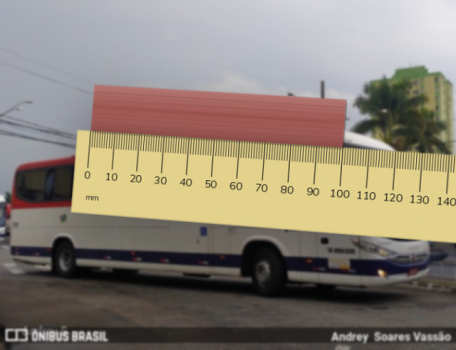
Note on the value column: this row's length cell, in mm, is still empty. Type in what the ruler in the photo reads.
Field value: 100 mm
